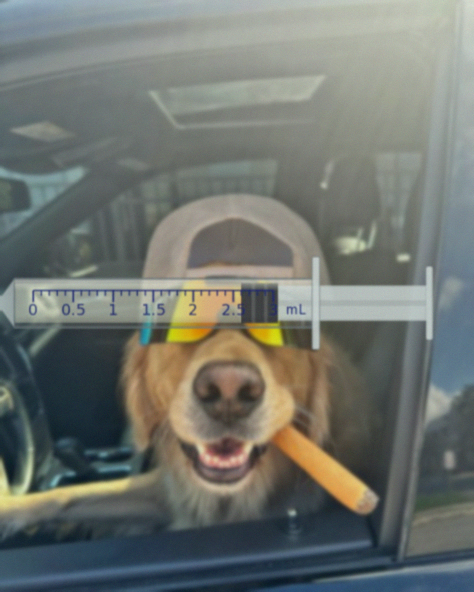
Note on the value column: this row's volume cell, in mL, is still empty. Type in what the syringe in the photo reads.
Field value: 2.6 mL
